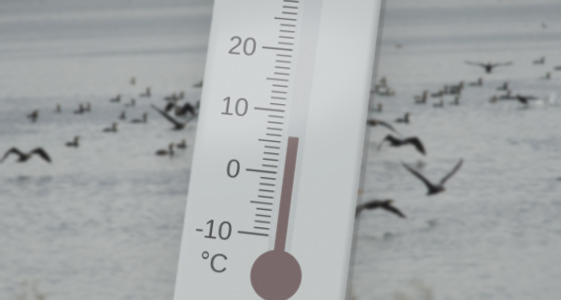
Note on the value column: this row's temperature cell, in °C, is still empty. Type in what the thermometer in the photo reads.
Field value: 6 °C
